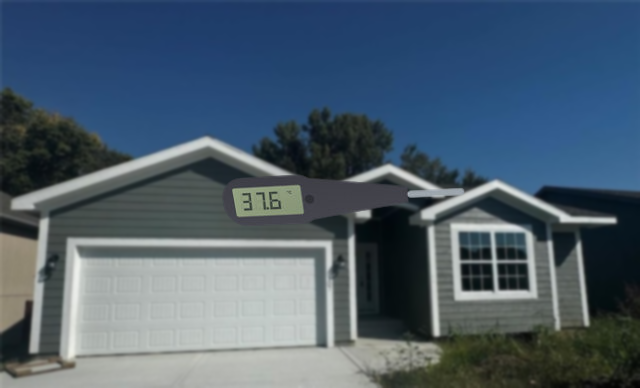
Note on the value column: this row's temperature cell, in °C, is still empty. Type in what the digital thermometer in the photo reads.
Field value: 37.6 °C
